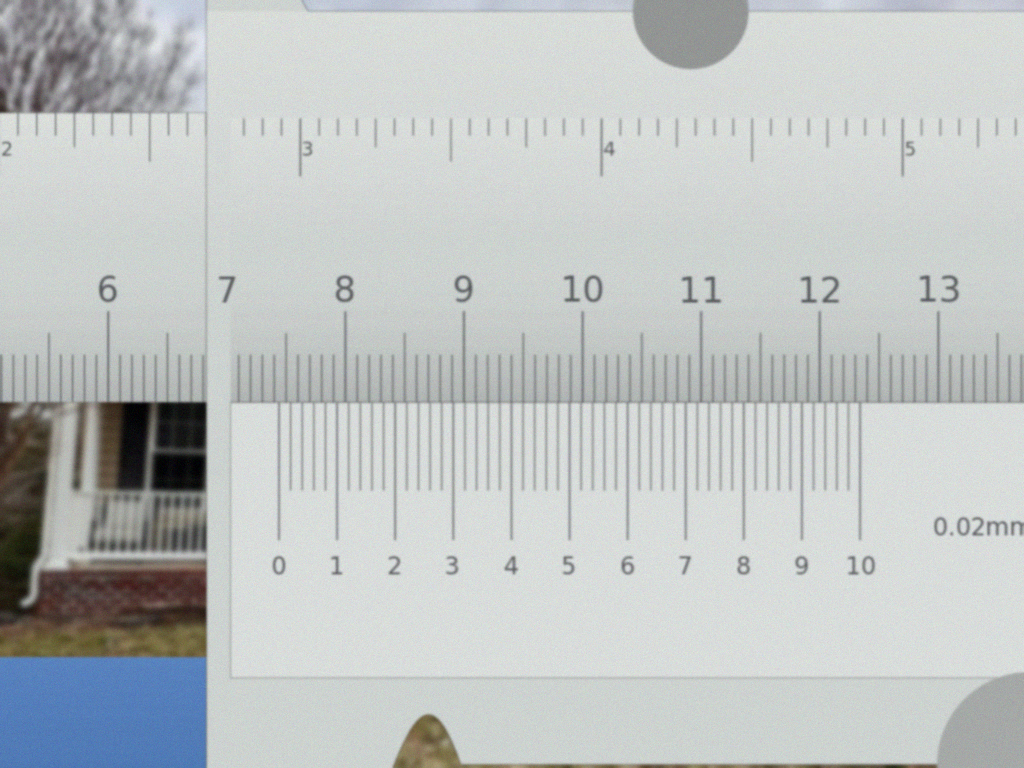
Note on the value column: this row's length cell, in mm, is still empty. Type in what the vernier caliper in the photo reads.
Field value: 74.4 mm
